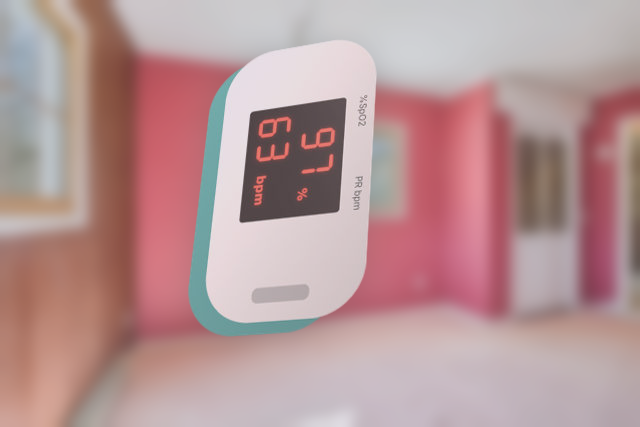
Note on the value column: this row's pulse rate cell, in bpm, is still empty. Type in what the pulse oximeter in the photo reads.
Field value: 63 bpm
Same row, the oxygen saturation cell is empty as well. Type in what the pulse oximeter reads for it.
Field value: 97 %
